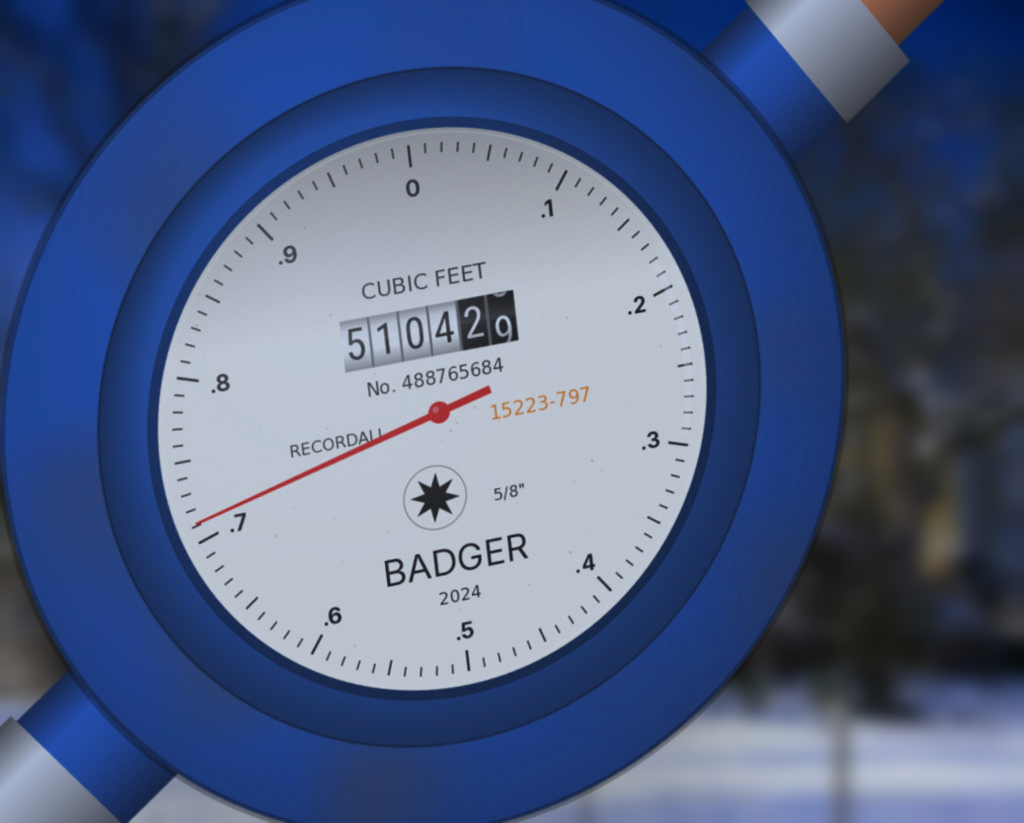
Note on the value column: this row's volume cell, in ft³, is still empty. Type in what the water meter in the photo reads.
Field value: 510428.71 ft³
